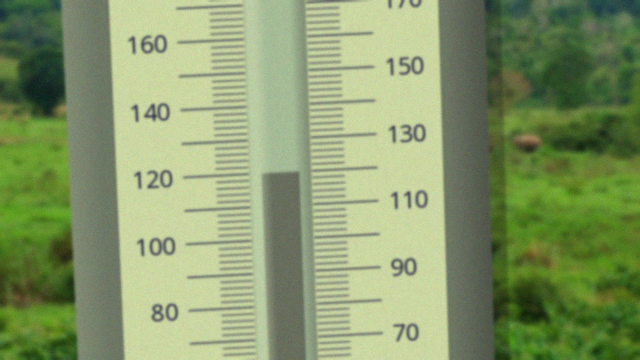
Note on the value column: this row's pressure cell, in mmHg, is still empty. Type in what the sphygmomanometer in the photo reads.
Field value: 120 mmHg
